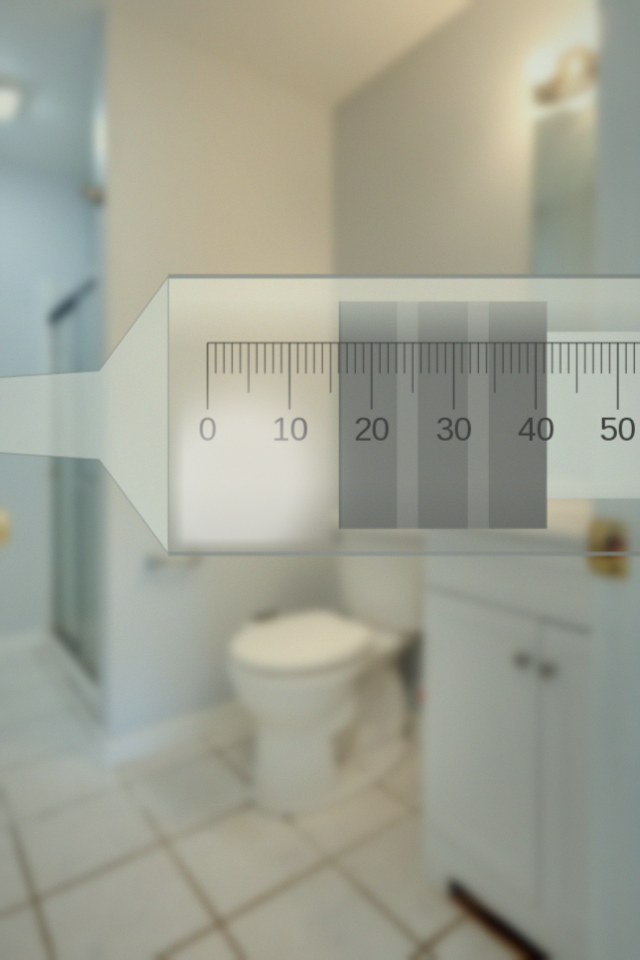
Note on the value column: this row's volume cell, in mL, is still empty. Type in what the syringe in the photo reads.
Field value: 16 mL
